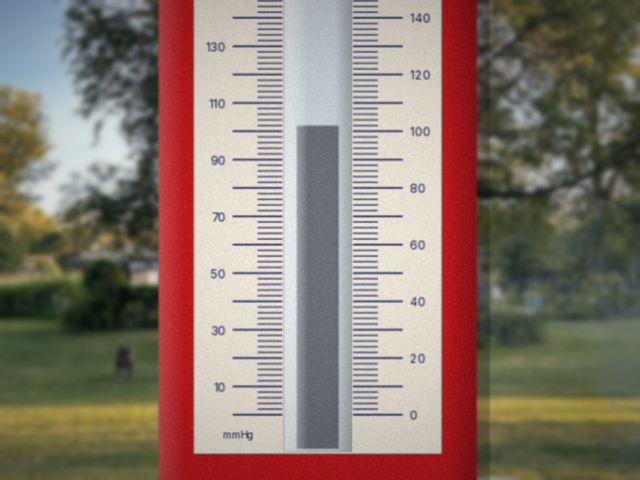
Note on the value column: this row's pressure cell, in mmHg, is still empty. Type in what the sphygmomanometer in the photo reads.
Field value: 102 mmHg
